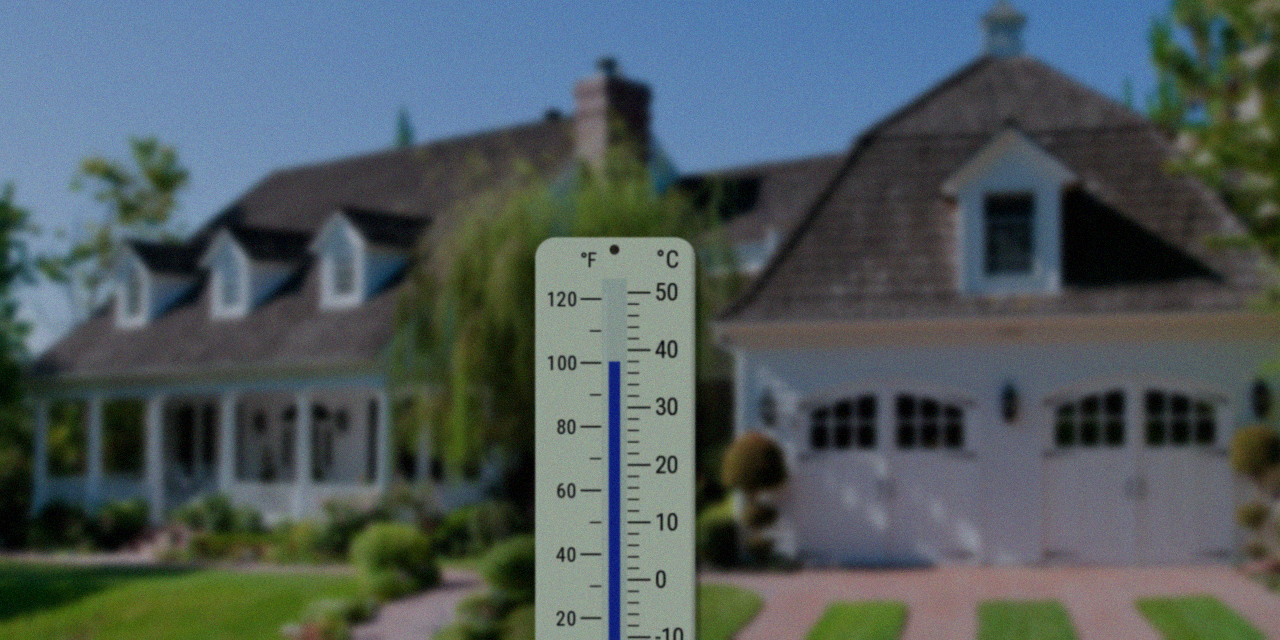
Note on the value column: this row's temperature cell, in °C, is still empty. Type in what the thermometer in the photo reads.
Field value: 38 °C
